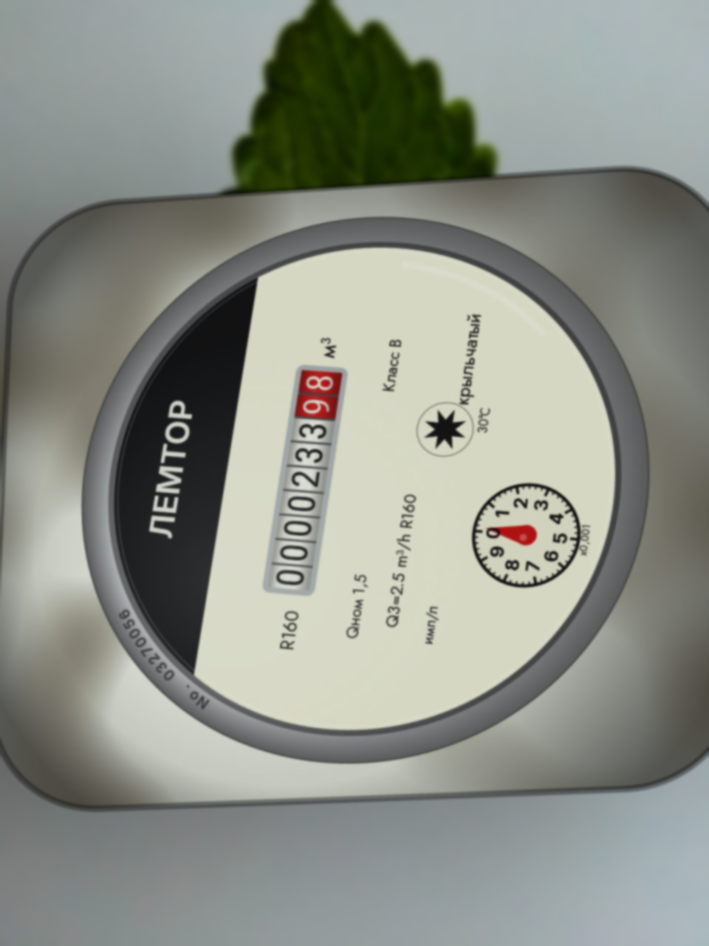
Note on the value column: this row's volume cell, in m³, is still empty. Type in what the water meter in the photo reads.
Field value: 233.980 m³
